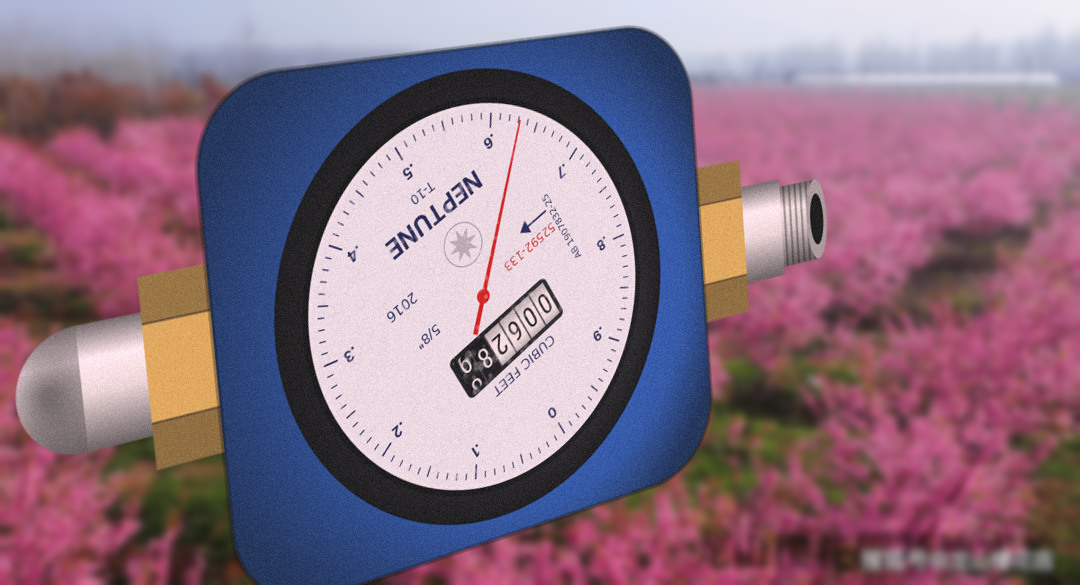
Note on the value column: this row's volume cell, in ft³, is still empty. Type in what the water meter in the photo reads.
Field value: 6288.63 ft³
